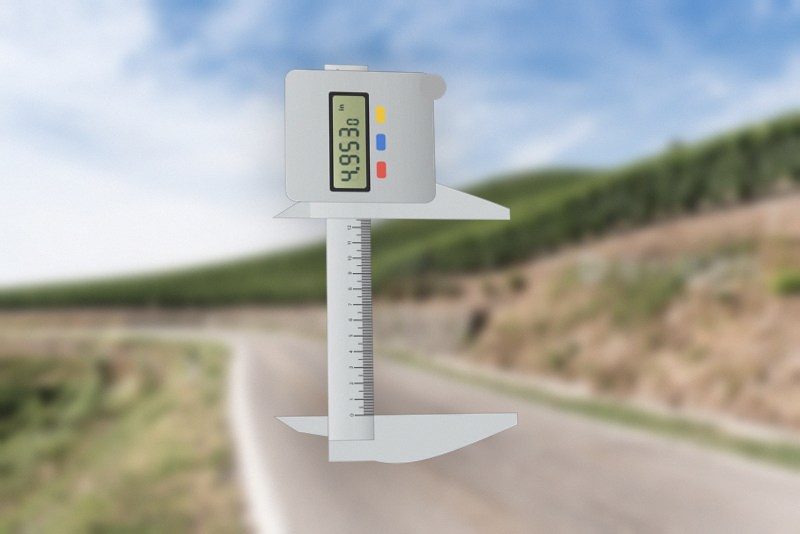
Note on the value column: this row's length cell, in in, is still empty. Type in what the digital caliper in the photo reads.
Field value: 4.9530 in
